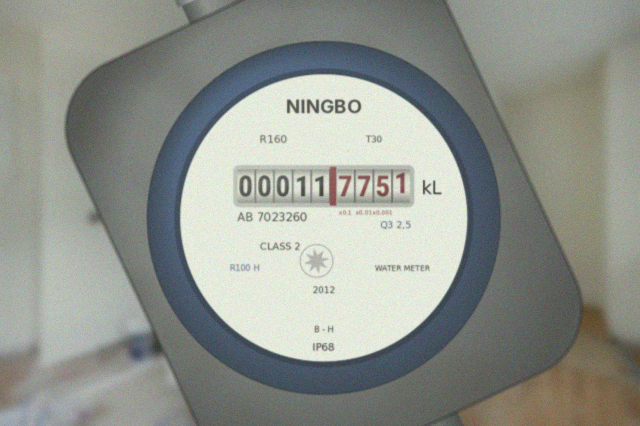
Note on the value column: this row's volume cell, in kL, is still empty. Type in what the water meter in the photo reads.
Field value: 11.7751 kL
